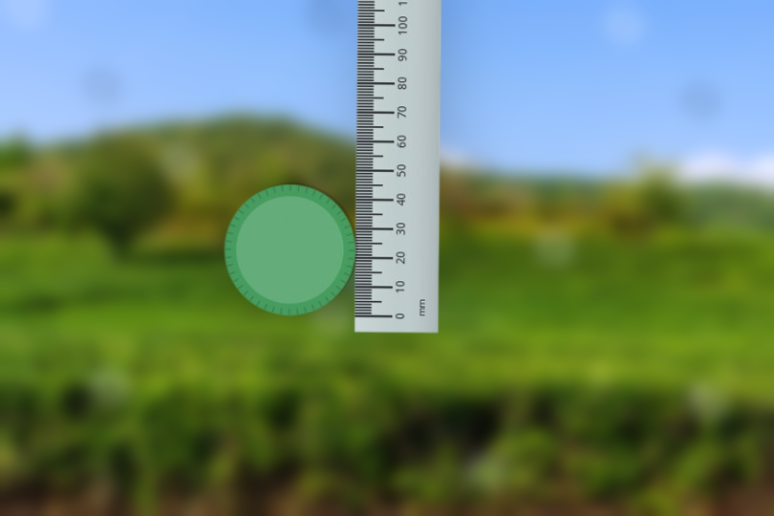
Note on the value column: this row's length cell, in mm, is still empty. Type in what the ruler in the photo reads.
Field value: 45 mm
